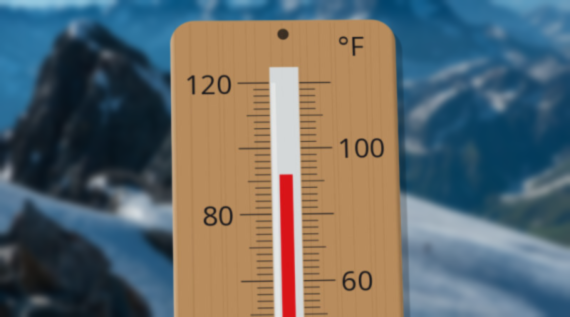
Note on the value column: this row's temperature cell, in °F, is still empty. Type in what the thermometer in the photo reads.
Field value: 92 °F
